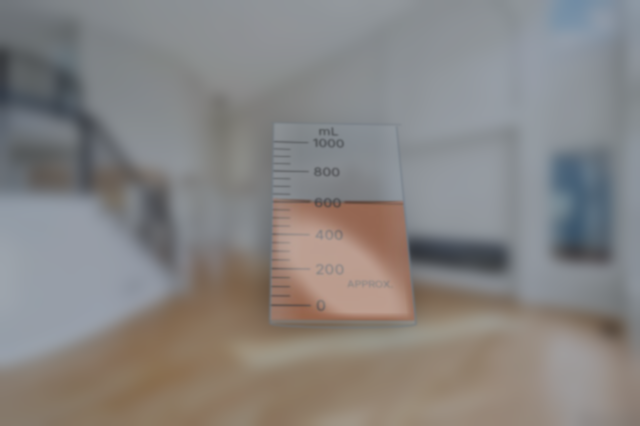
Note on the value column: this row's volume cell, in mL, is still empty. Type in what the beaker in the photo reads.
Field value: 600 mL
